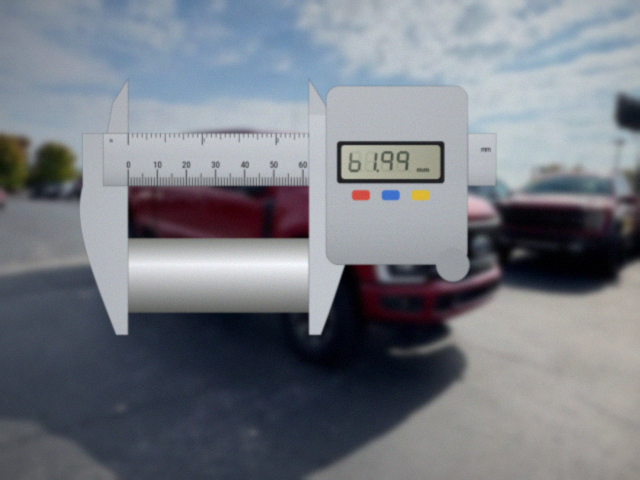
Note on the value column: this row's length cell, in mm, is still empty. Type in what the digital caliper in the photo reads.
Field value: 61.99 mm
